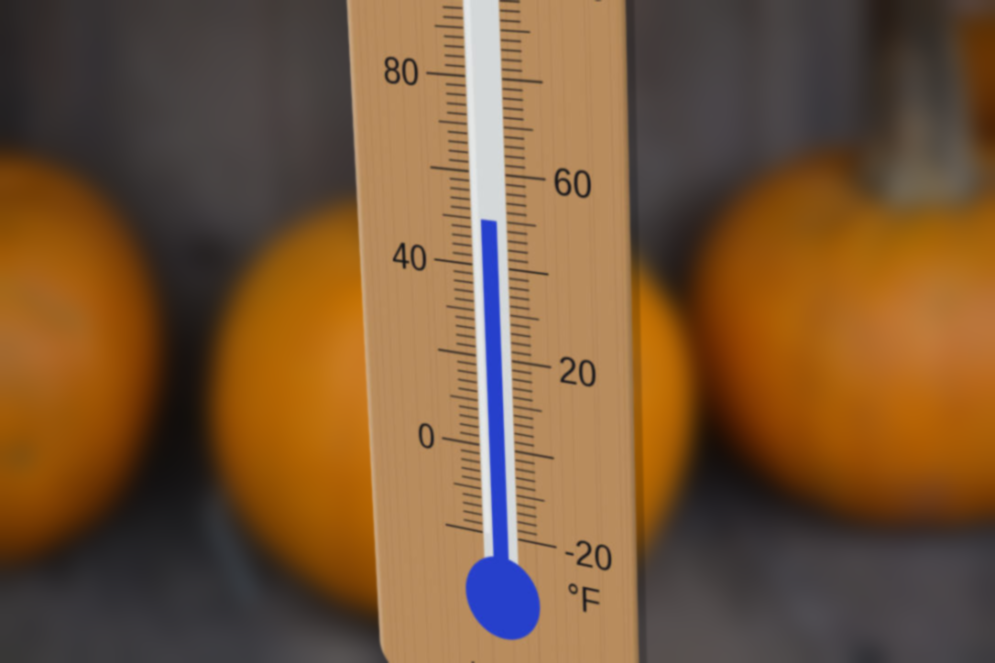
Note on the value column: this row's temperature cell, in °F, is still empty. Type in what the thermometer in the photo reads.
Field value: 50 °F
